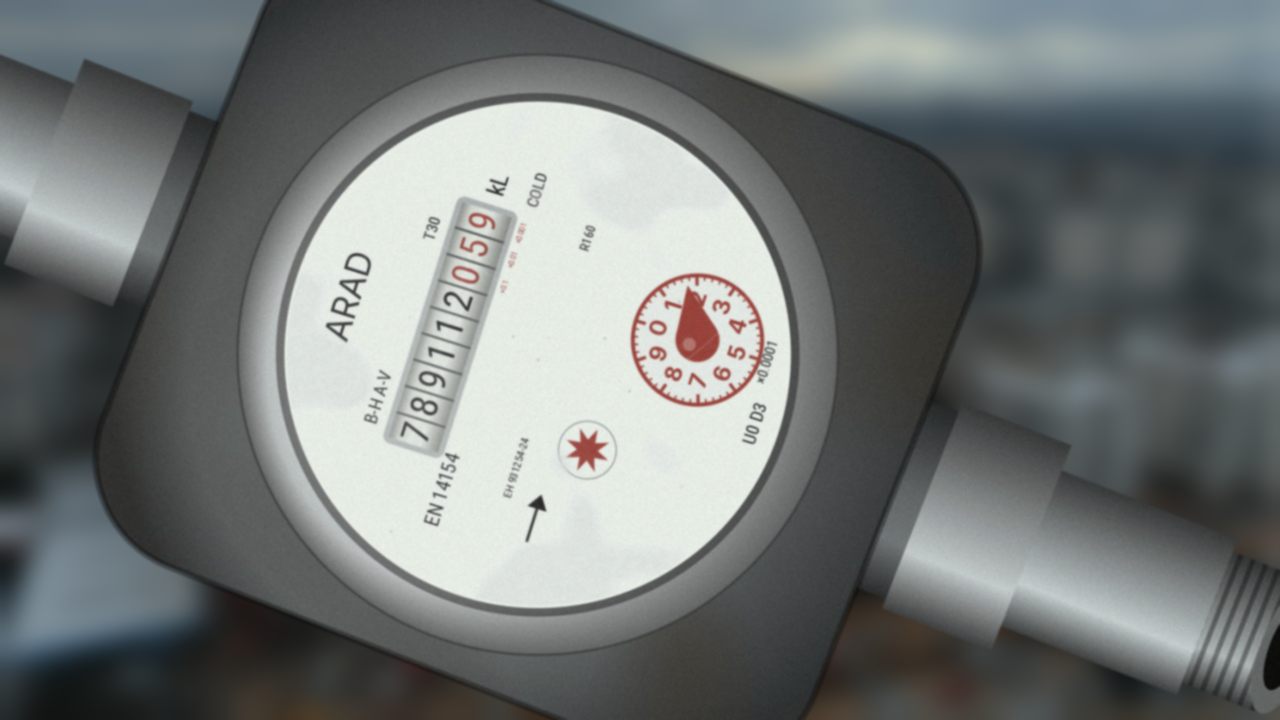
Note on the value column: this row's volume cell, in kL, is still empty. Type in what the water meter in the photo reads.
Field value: 789112.0591 kL
